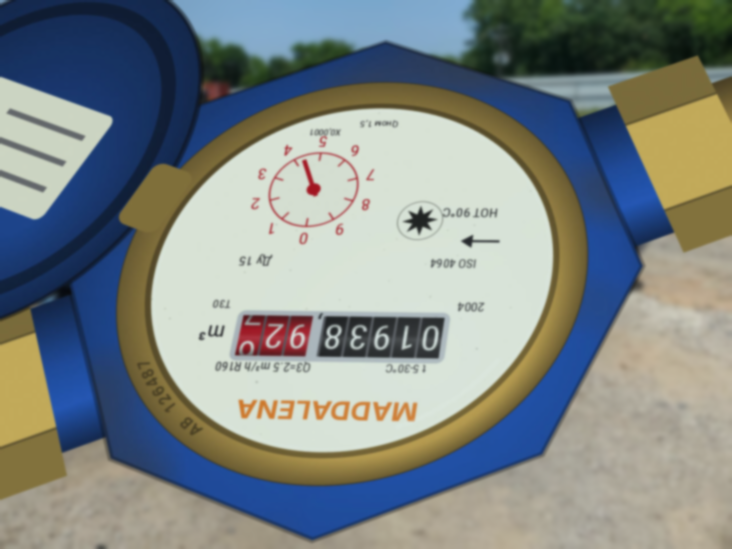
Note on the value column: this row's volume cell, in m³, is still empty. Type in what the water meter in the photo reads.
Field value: 1938.9264 m³
